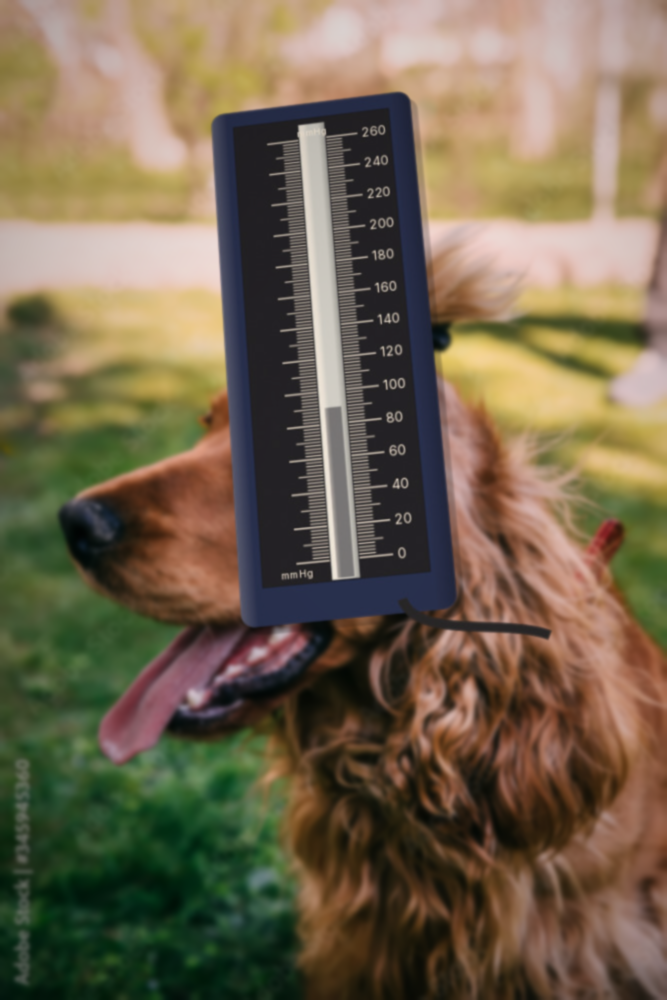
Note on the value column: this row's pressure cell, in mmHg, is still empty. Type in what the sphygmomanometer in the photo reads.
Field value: 90 mmHg
